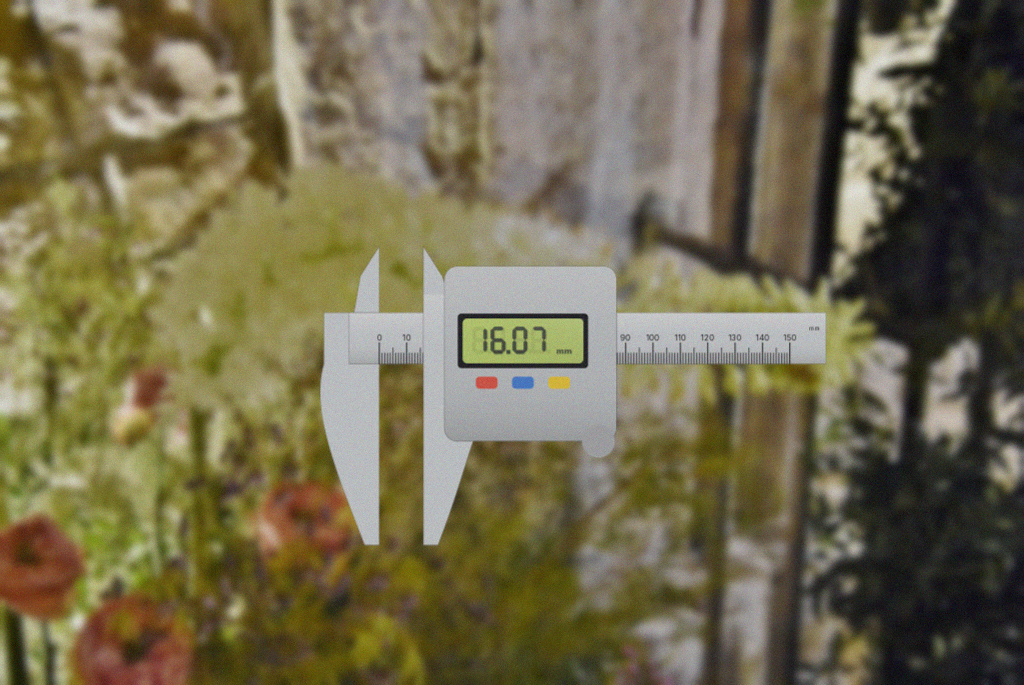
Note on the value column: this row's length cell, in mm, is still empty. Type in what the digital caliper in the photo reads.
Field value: 16.07 mm
